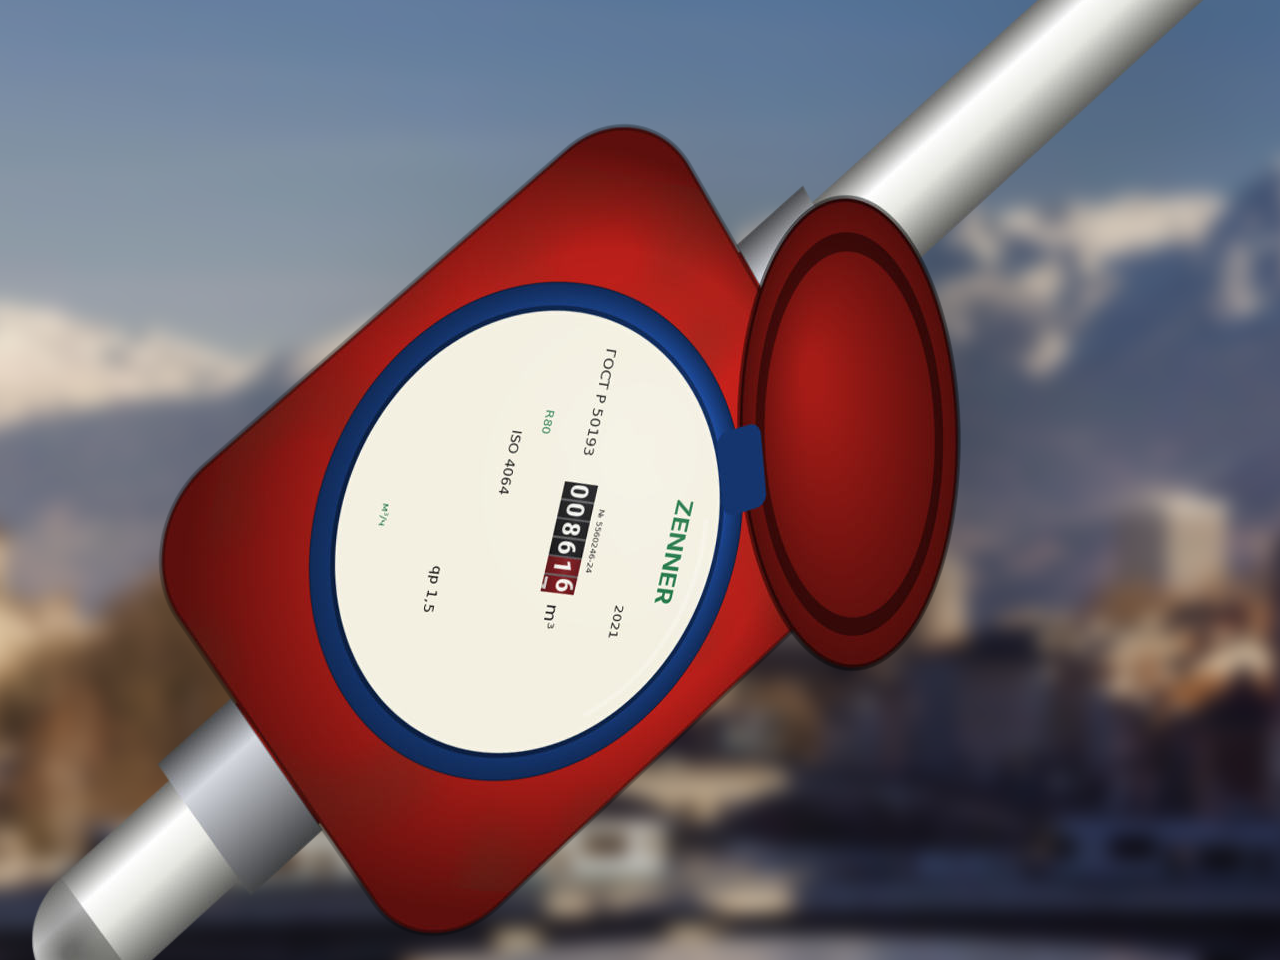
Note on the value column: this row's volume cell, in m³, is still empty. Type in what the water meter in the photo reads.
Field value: 86.16 m³
